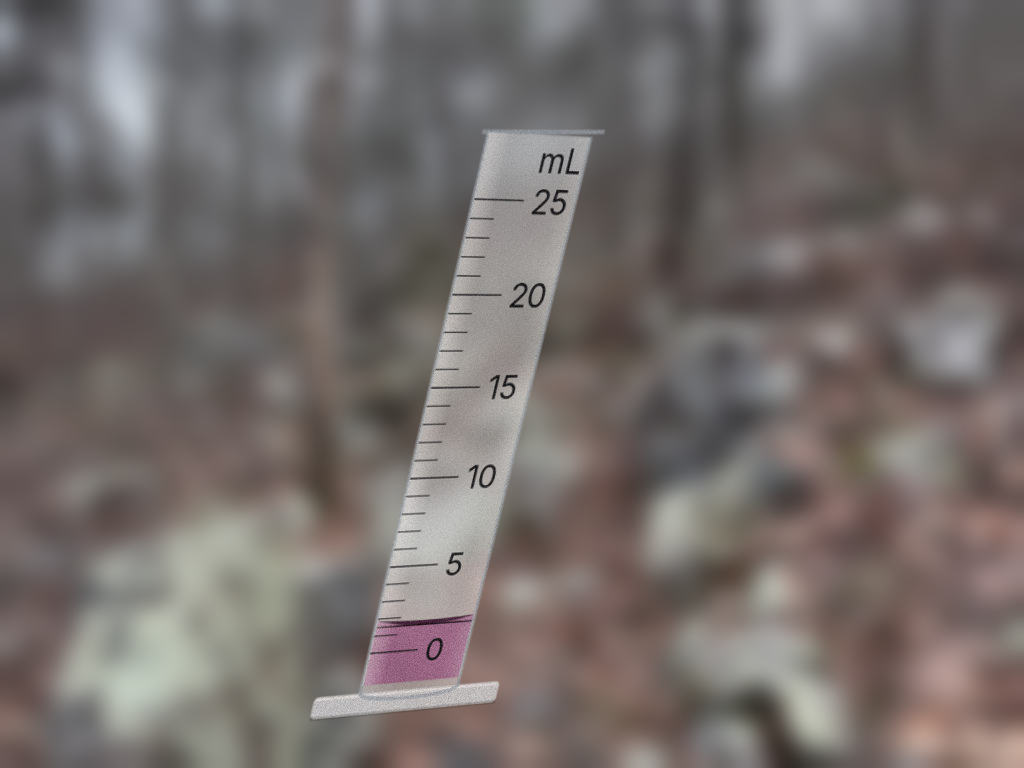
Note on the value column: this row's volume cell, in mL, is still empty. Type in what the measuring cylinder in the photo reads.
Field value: 1.5 mL
